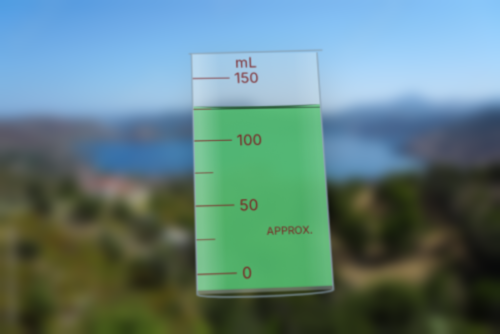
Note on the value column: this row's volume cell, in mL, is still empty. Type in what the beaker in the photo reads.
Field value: 125 mL
